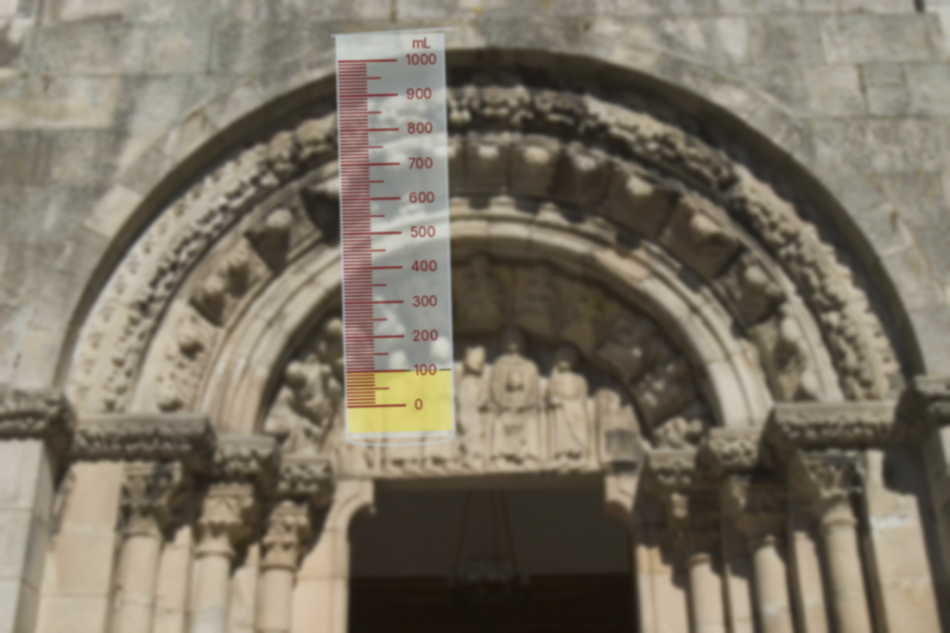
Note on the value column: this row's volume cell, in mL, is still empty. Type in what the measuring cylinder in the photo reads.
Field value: 100 mL
